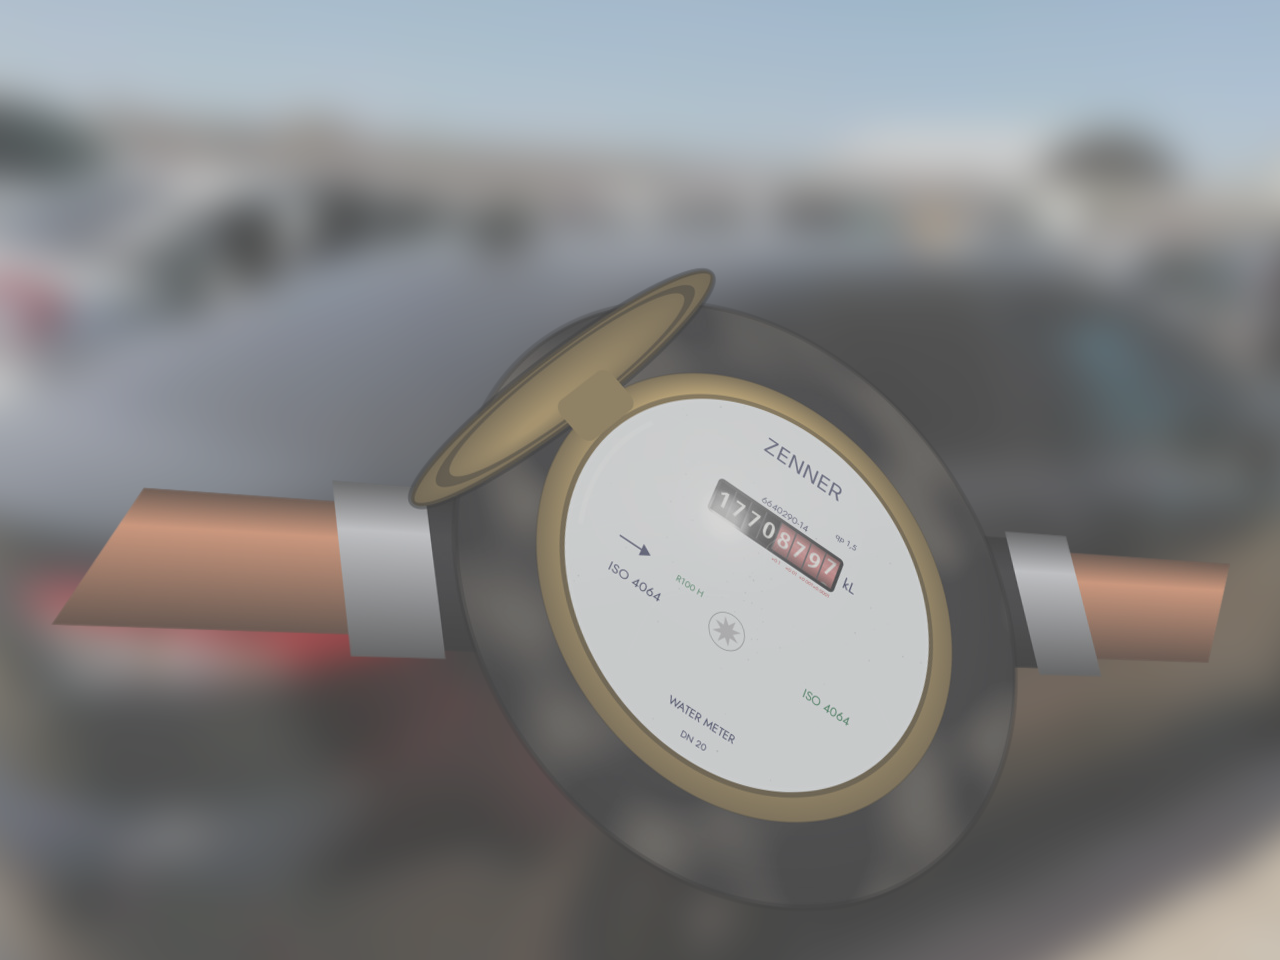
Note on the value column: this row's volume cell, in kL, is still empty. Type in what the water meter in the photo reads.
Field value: 1770.8797 kL
